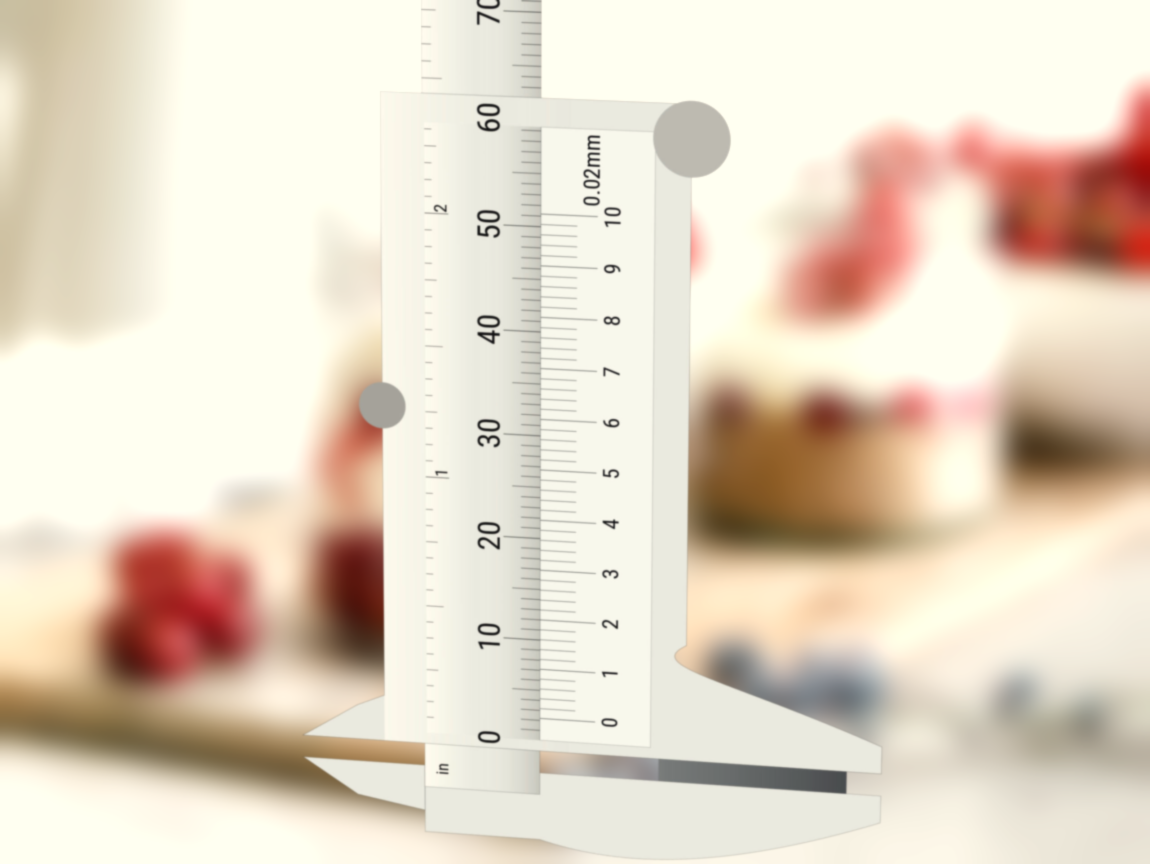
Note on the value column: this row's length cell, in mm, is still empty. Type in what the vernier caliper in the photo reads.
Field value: 2.2 mm
